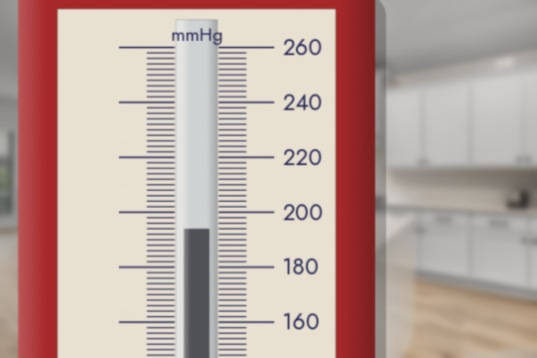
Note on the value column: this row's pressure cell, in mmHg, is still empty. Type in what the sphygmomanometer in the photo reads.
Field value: 194 mmHg
